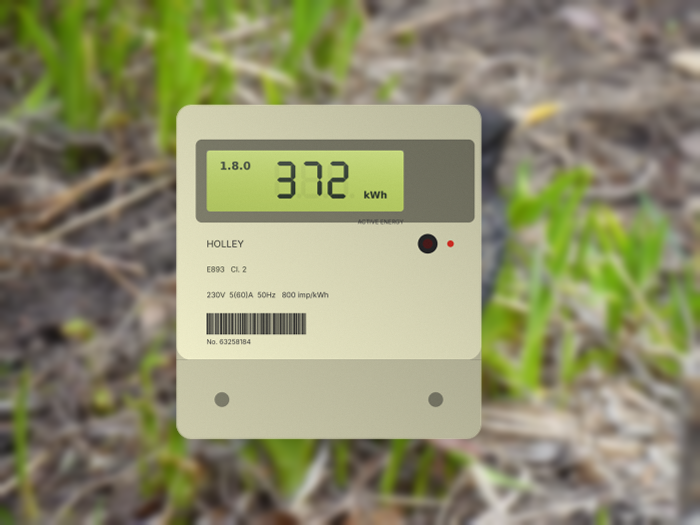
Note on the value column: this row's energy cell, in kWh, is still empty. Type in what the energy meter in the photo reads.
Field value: 372 kWh
